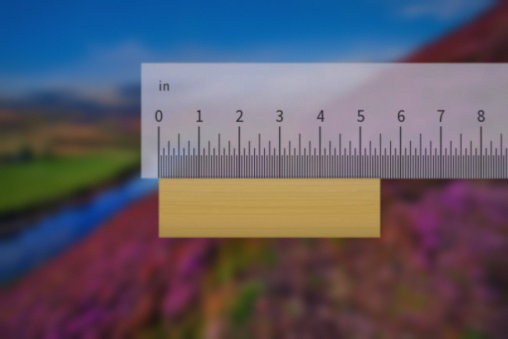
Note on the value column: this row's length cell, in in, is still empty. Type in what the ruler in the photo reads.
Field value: 5.5 in
